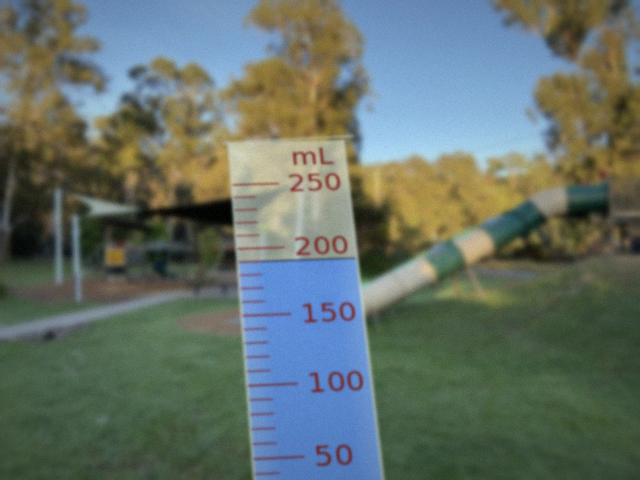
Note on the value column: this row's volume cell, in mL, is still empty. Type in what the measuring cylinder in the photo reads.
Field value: 190 mL
